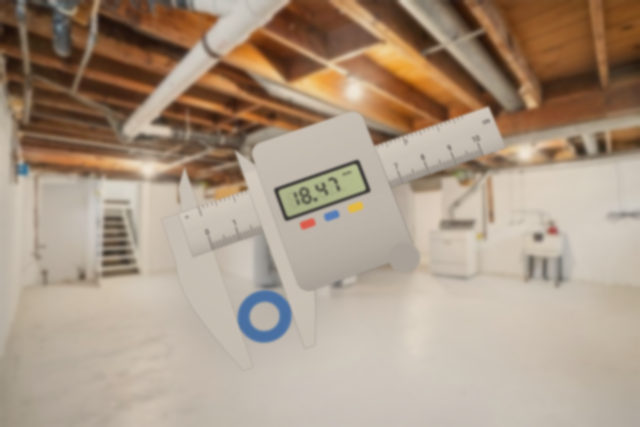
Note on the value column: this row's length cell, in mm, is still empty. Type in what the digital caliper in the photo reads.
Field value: 18.47 mm
